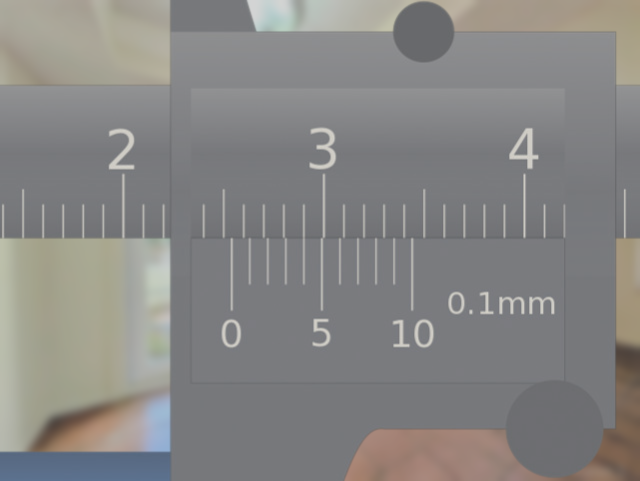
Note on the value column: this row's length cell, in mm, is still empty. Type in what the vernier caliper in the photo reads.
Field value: 25.4 mm
